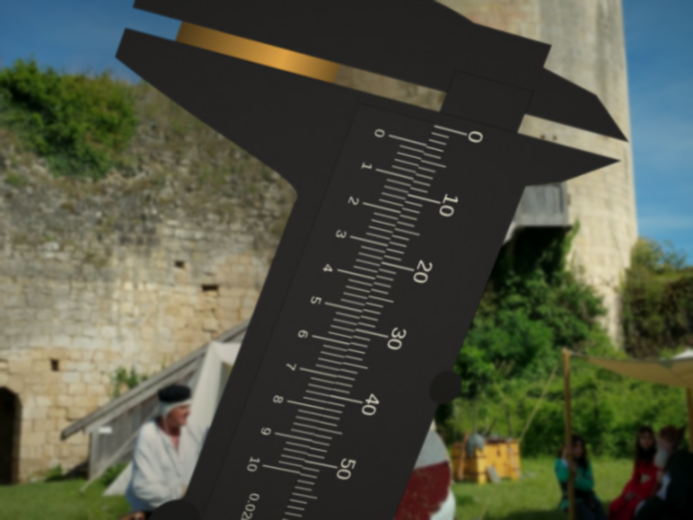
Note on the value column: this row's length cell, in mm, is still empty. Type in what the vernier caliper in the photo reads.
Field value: 2.8 mm
